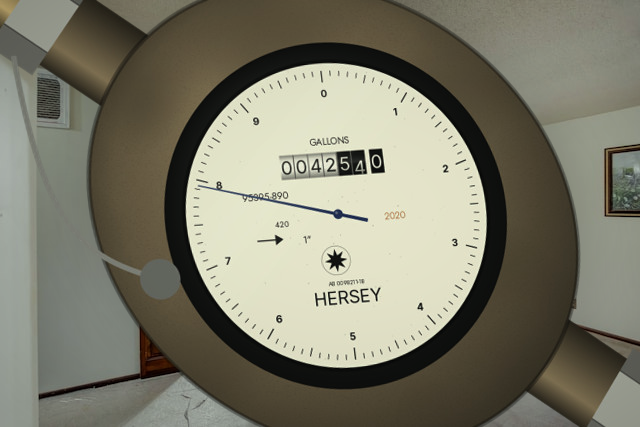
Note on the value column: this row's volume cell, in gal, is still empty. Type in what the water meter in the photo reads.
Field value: 42537.9 gal
